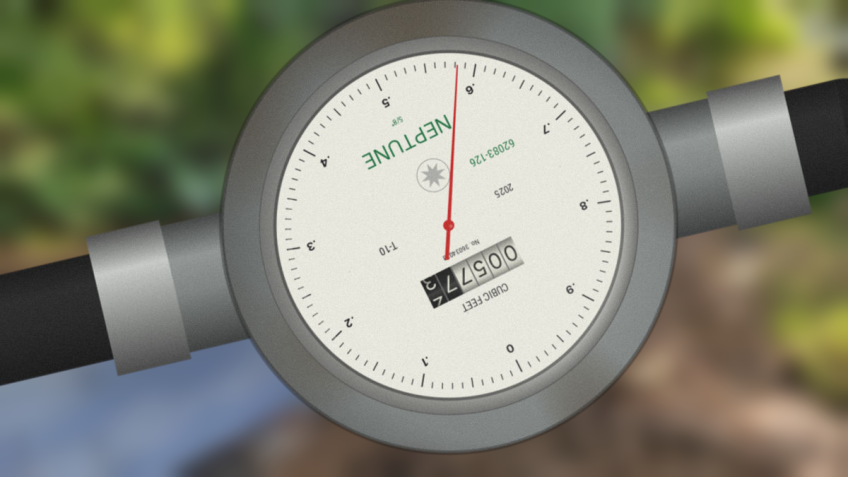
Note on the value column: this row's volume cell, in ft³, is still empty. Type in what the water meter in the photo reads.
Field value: 5772.58 ft³
